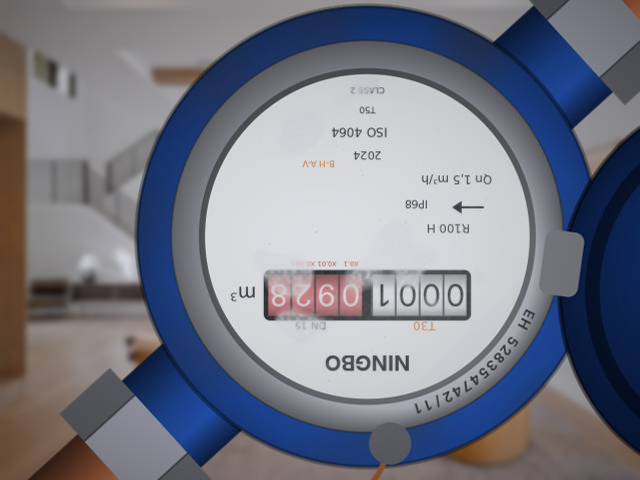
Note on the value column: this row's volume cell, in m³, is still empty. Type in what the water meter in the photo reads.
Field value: 1.0928 m³
